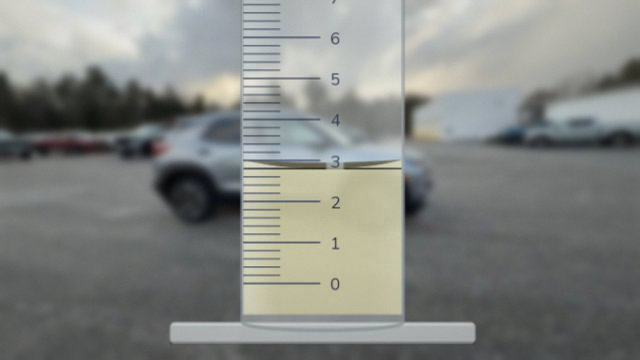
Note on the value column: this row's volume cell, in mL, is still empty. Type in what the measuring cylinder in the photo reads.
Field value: 2.8 mL
